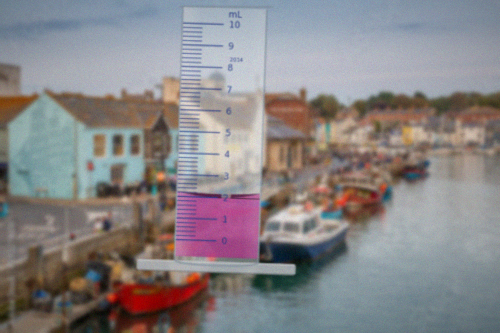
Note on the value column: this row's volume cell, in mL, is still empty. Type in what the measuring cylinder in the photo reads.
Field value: 2 mL
